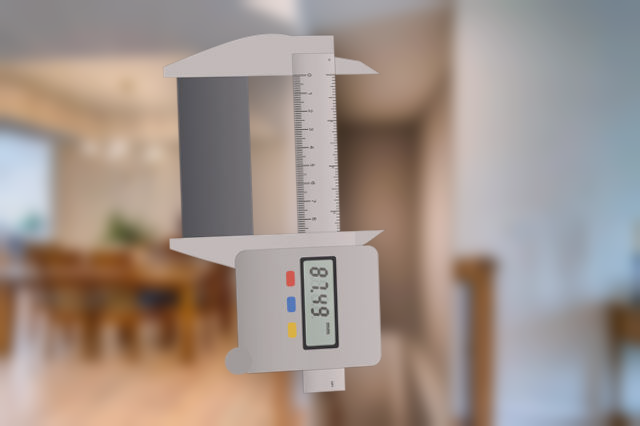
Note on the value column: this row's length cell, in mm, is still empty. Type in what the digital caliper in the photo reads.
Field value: 87.49 mm
